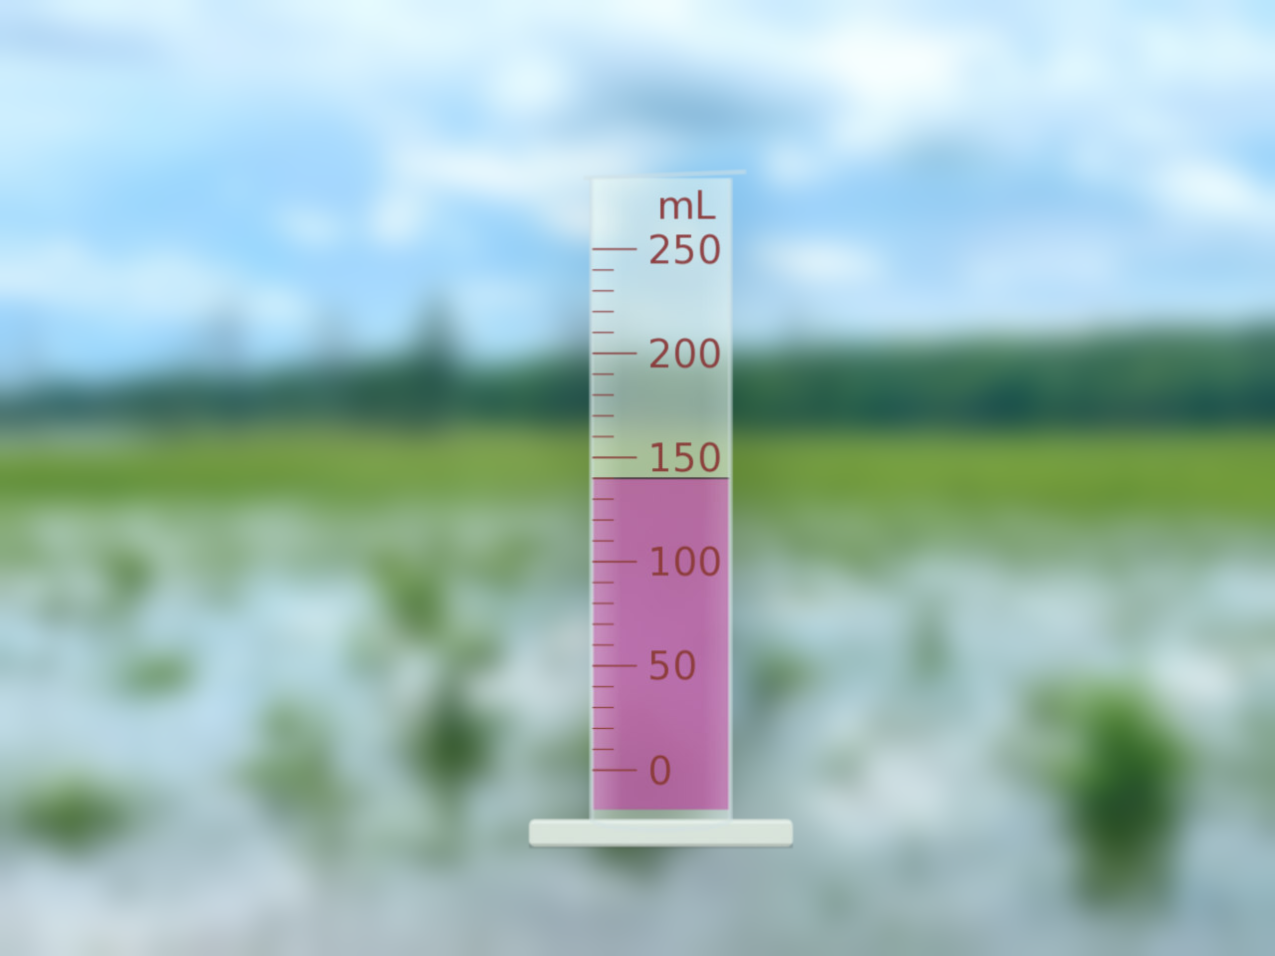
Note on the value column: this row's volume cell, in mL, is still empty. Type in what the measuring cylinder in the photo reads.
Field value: 140 mL
